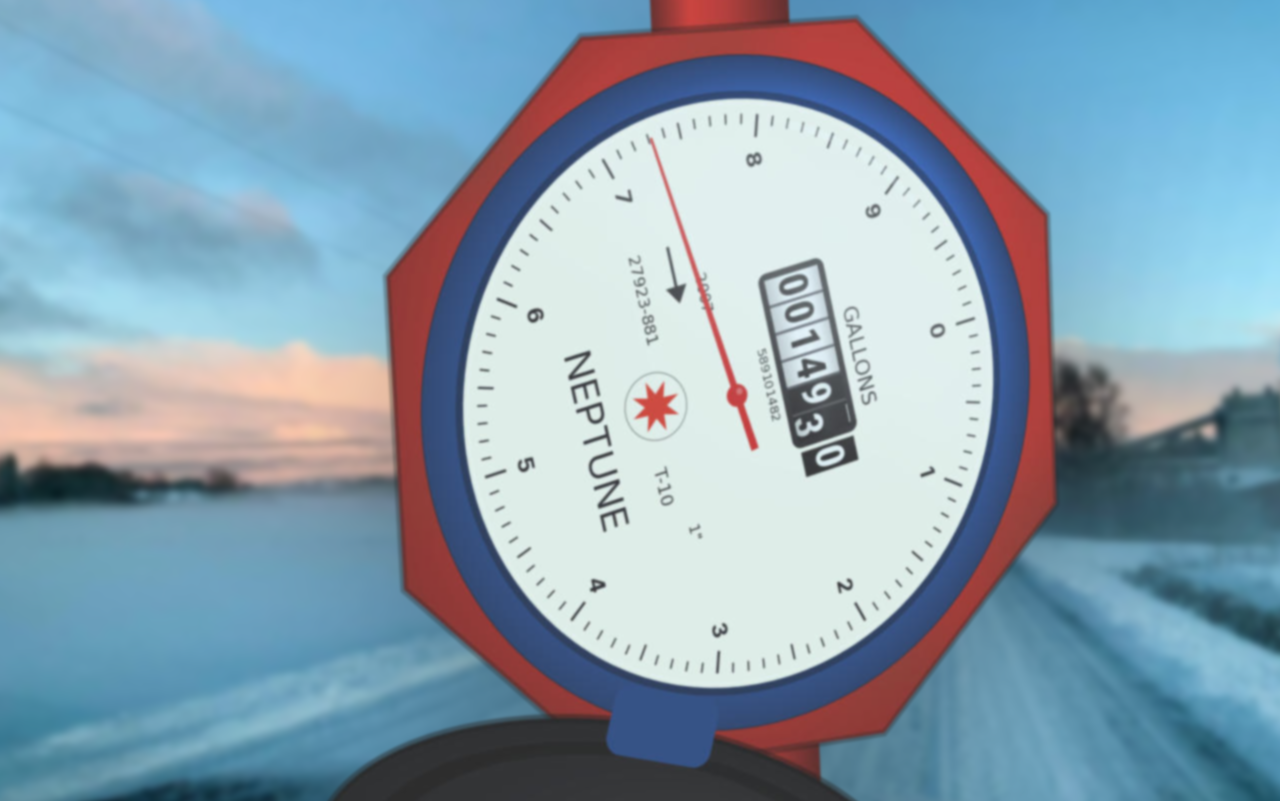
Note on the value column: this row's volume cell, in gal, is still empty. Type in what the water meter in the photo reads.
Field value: 14927.3 gal
